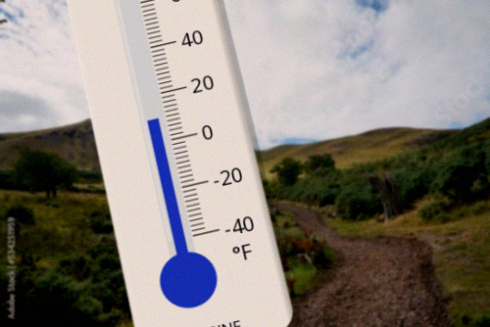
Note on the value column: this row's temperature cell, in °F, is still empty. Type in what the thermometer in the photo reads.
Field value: 10 °F
